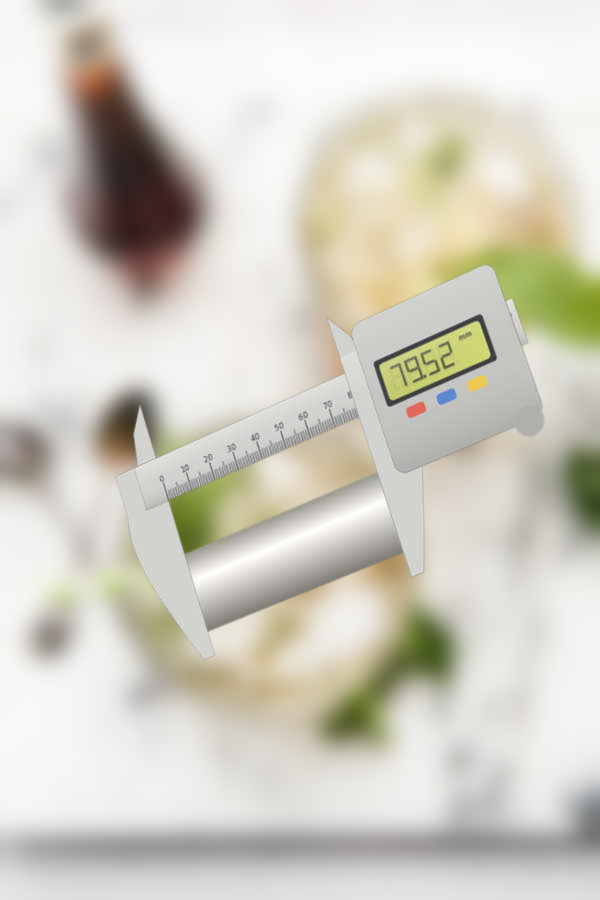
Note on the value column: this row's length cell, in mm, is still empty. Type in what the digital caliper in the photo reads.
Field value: 79.52 mm
